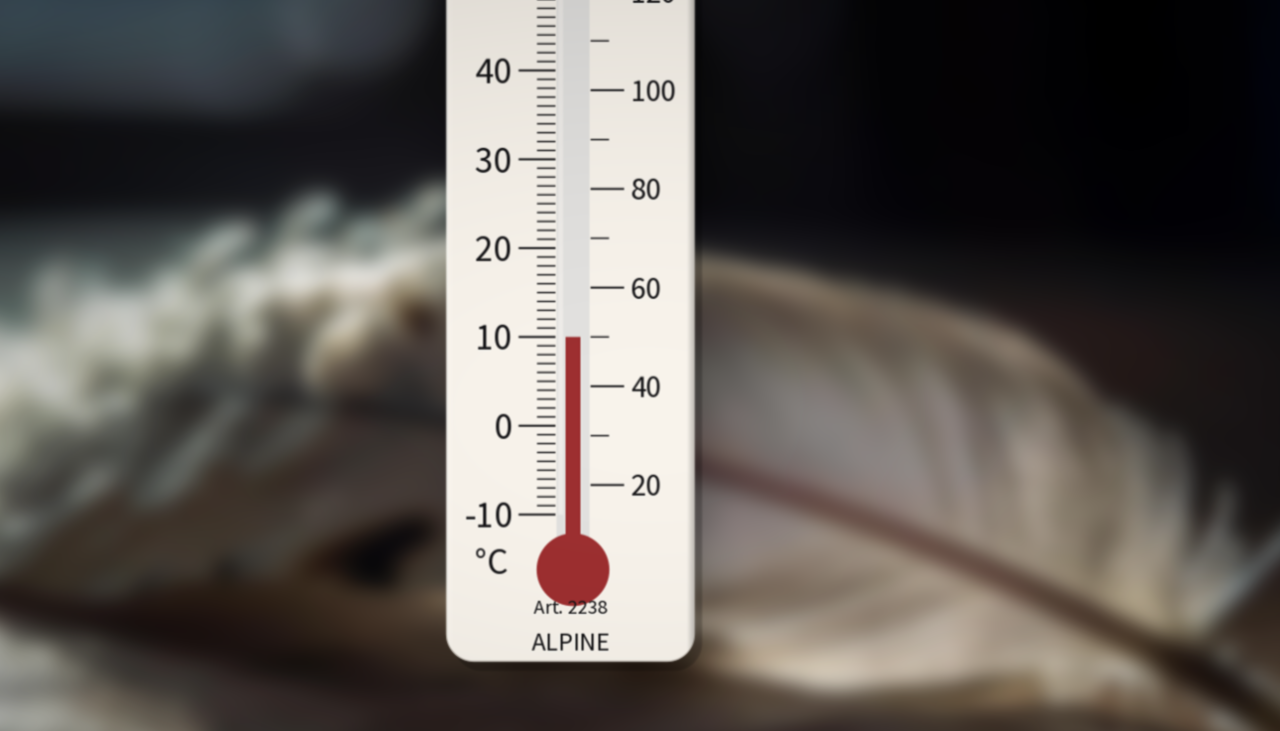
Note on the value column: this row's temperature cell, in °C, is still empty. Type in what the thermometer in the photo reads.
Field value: 10 °C
